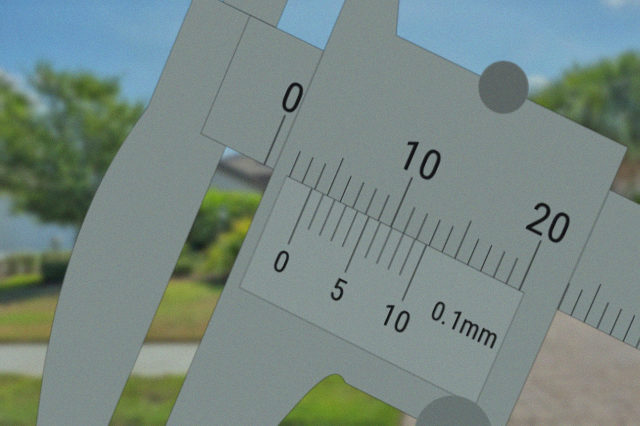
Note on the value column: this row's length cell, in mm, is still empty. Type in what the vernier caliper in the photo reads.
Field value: 3.8 mm
